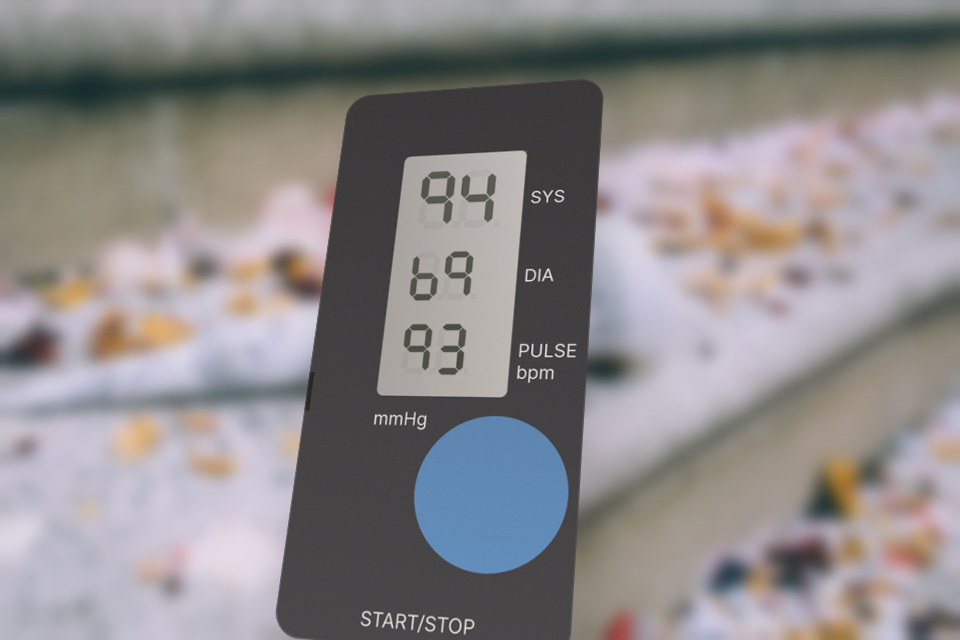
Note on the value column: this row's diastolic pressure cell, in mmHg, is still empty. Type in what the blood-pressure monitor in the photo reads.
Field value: 69 mmHg
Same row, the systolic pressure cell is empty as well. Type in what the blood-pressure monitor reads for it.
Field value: 94 mmHg
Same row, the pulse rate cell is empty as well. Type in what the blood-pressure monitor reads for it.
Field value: 93 bpm
